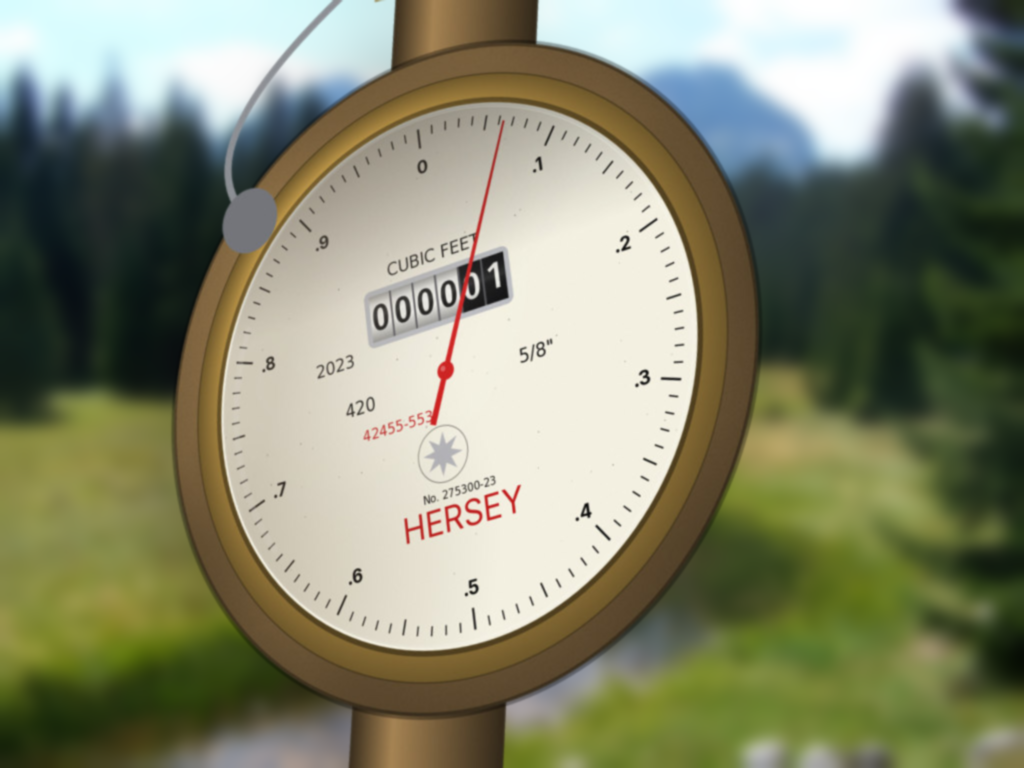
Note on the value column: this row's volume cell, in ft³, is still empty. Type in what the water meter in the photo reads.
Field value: 1.06 ft³
